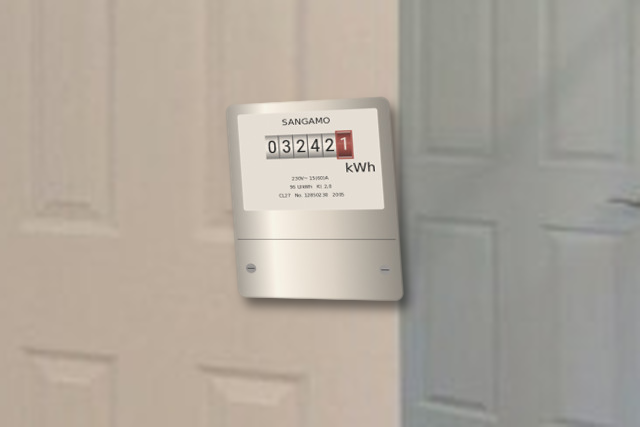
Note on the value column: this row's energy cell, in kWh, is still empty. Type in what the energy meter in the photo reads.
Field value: 3242.1 kWh
